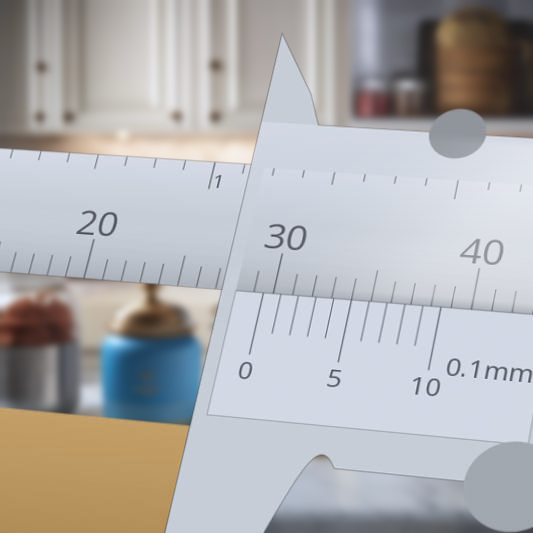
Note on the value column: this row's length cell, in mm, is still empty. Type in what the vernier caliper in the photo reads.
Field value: 29.5 mm
